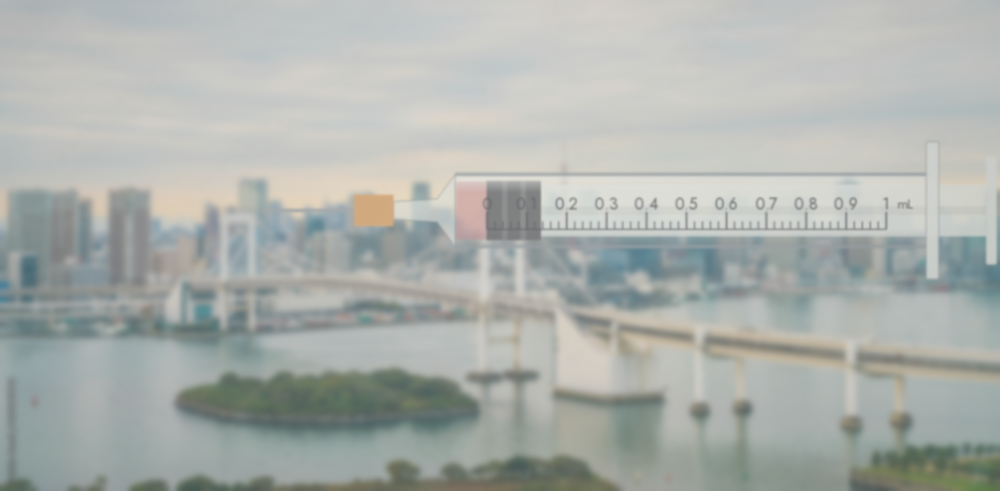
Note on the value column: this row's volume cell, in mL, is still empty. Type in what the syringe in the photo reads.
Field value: 0 mL
